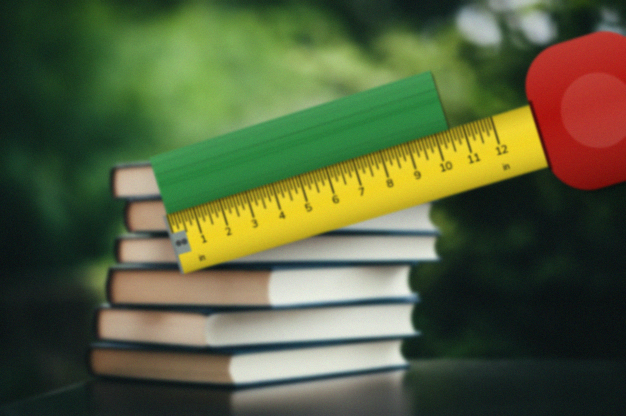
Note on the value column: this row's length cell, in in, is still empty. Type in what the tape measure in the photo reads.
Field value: 10.5 in
